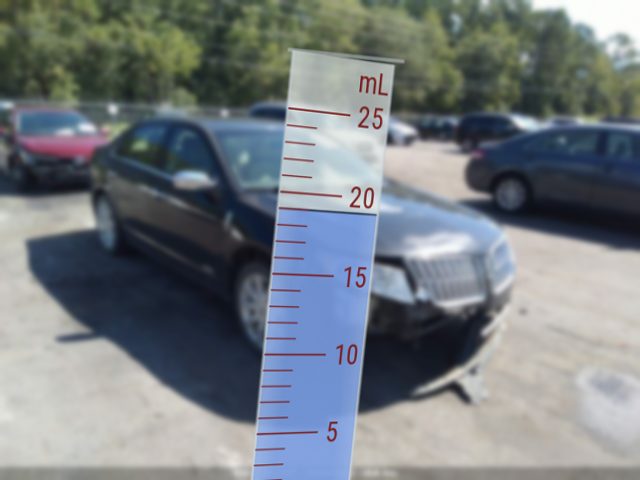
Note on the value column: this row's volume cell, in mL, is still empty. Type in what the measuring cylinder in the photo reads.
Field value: 19 mL
